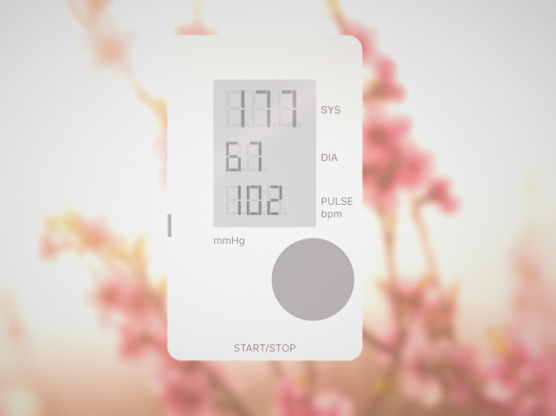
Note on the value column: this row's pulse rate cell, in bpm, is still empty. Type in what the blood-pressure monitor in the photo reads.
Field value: 102 bpm
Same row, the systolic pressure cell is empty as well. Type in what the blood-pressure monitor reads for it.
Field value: 177 mmHg
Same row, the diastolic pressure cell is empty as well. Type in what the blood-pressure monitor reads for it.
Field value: 67 mmHg
